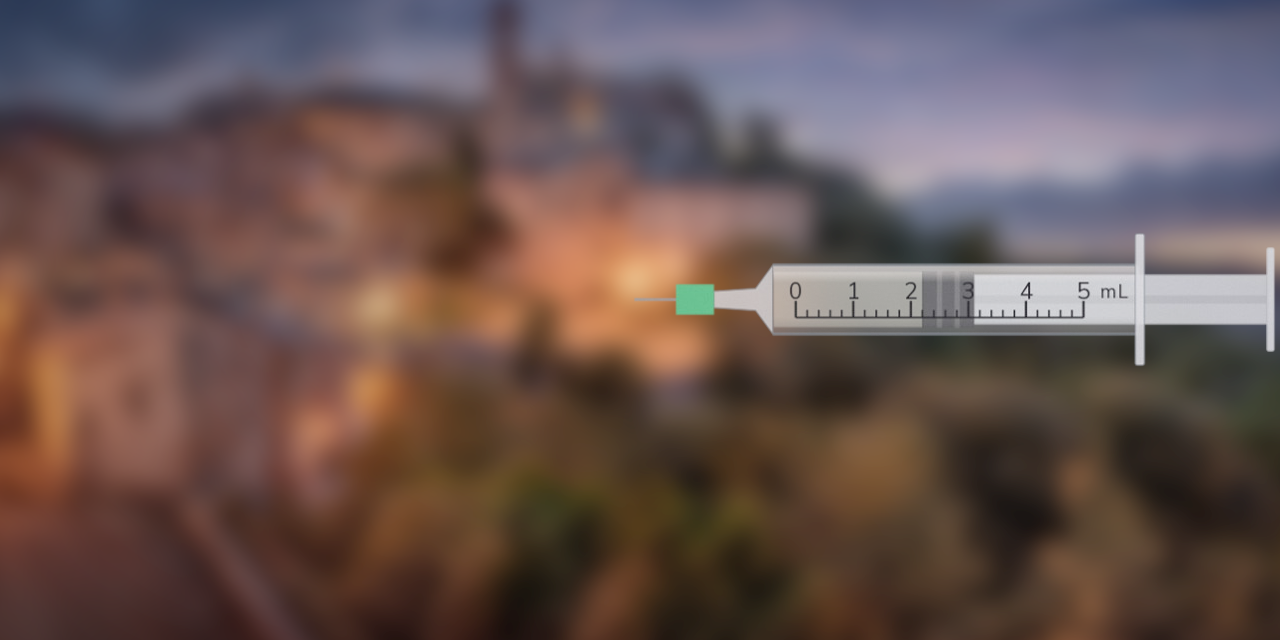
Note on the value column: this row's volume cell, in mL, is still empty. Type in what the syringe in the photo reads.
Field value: 2.2 mL
